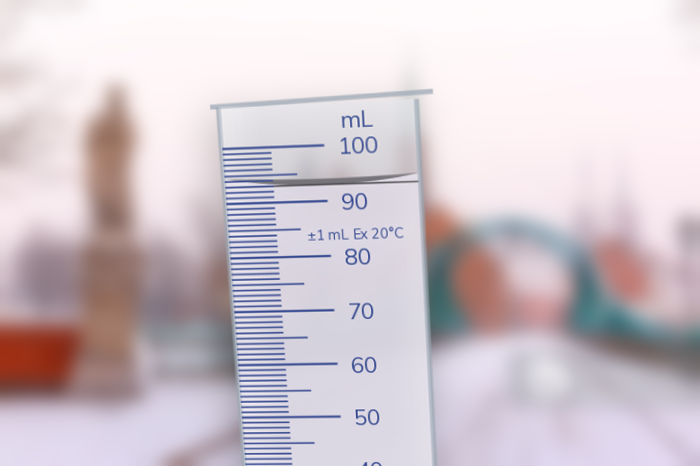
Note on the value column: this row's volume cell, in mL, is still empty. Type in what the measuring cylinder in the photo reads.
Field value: 93 mL
